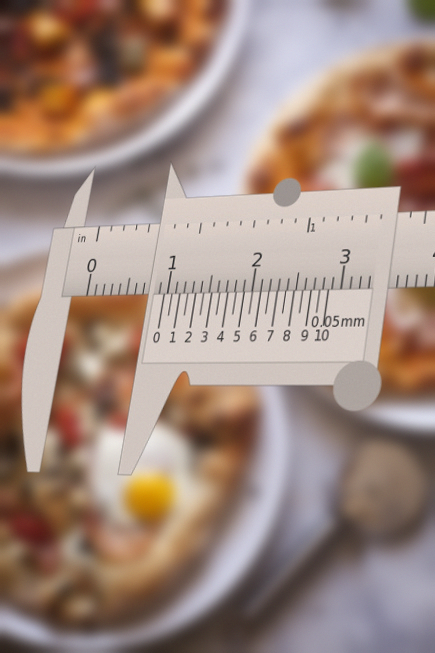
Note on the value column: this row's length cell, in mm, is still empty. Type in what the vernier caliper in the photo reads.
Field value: 9.6 mm
